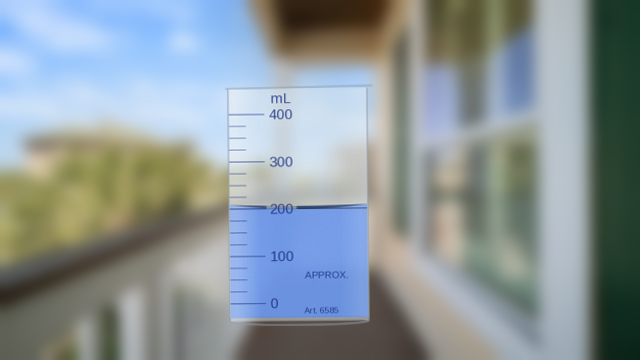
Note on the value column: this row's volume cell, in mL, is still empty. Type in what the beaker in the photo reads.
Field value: 200 mL
